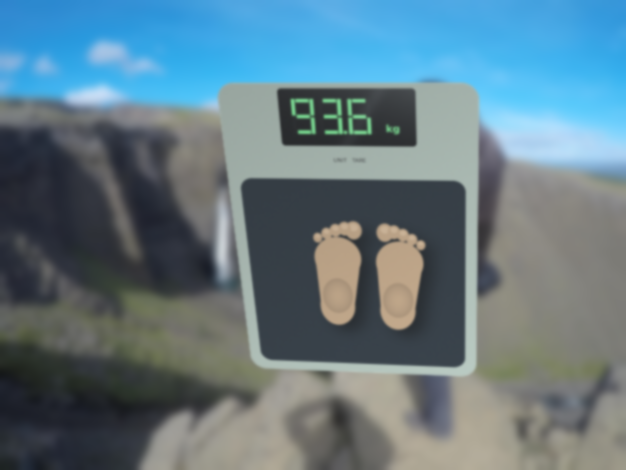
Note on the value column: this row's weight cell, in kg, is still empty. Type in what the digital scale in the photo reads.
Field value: 93.6 kg
